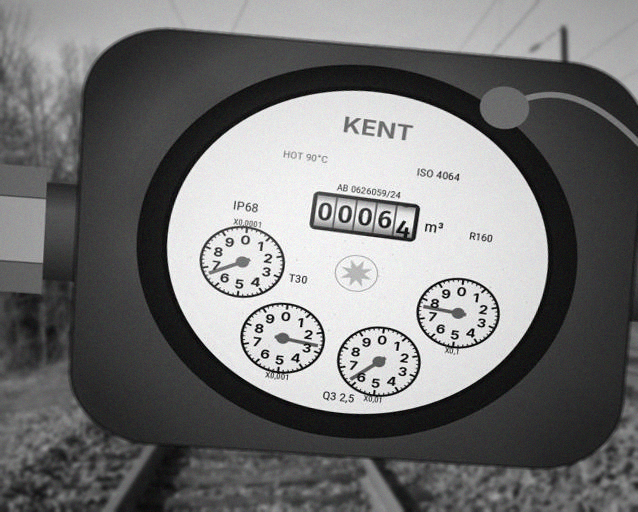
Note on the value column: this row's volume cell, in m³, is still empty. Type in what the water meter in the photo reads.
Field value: 63.7626 m³
